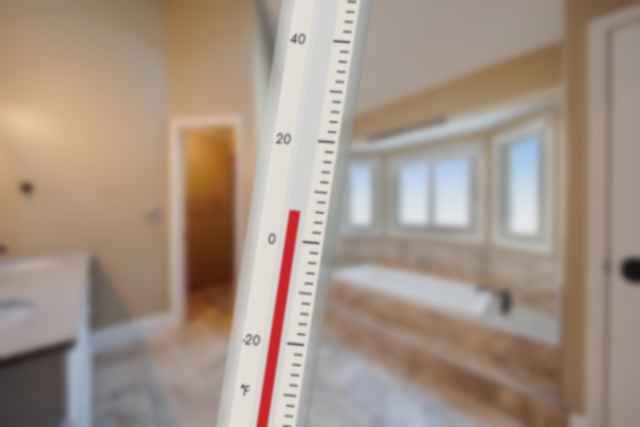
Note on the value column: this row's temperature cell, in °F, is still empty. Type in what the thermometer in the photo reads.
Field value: 6 °F
